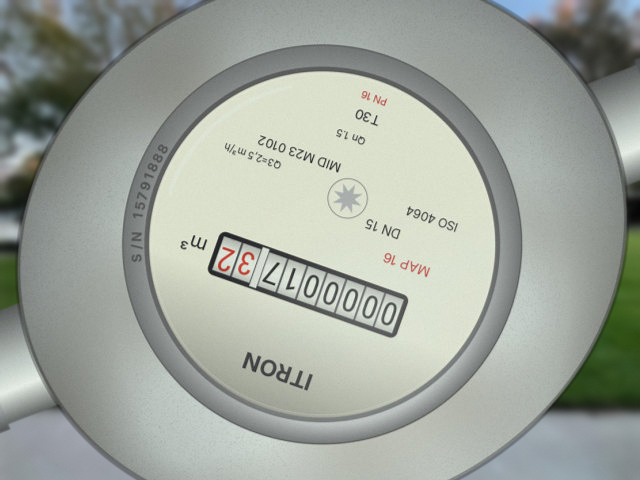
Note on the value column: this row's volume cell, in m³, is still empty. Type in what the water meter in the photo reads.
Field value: 17.32 m³
